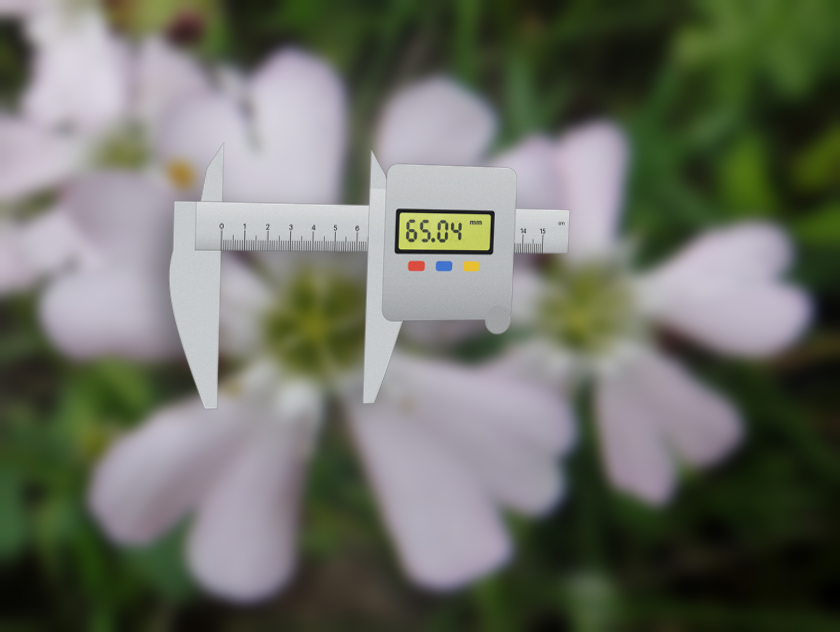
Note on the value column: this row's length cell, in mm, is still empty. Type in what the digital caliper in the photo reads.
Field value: 65.04 mm
